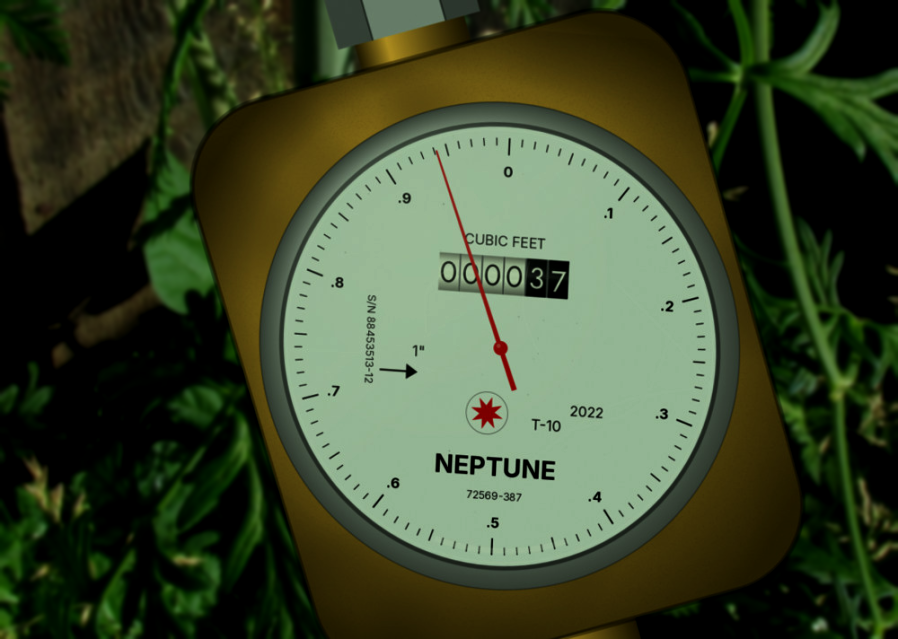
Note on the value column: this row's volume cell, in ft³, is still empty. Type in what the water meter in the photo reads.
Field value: 36.94 ft³
